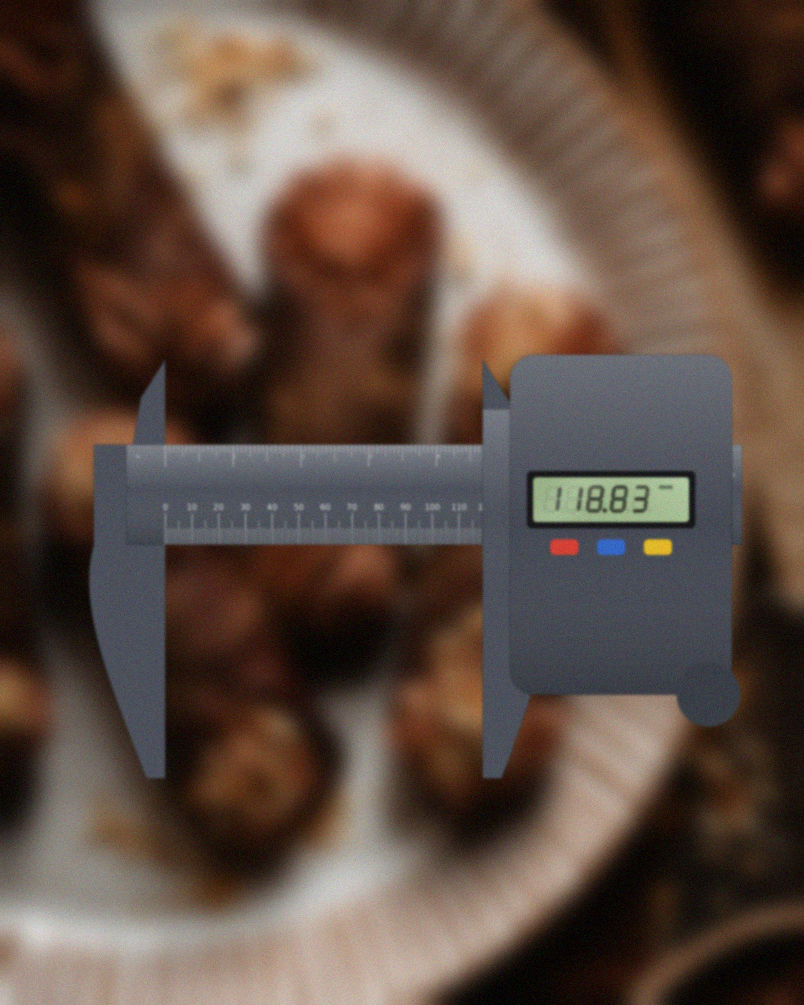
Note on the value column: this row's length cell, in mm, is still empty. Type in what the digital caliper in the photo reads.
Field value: 118.83 mm
